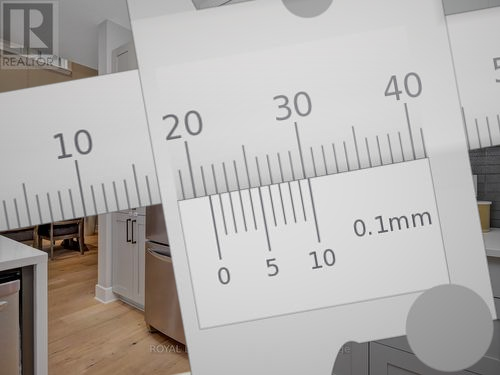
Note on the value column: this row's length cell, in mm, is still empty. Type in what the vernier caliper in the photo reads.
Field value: 21.3 mm
